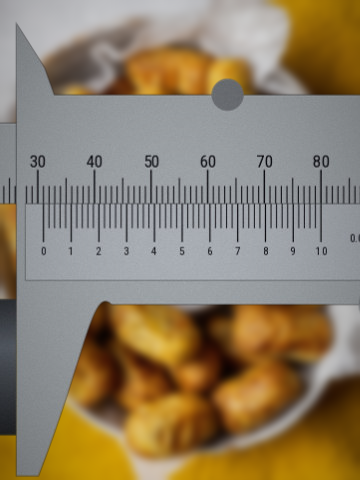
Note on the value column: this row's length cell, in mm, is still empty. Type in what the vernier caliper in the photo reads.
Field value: 31.0 mm
